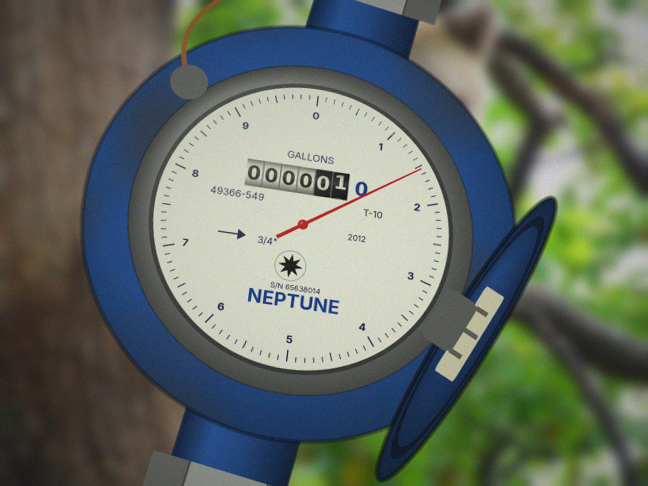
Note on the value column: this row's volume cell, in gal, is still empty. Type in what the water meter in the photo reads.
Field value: 11.5 gal
